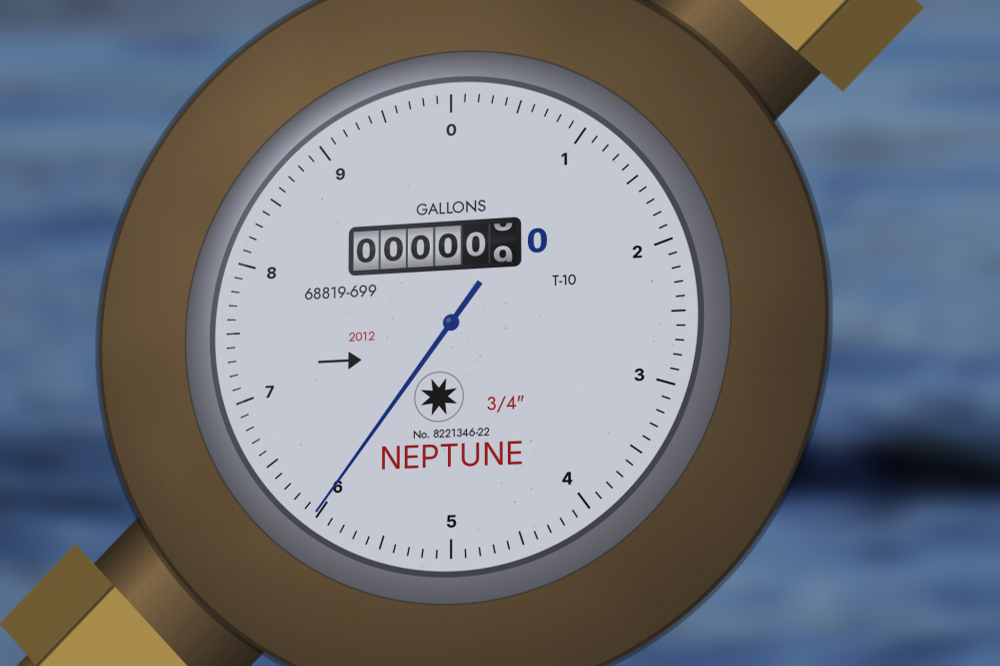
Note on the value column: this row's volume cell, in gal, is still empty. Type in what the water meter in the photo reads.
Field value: 86.0 gal
